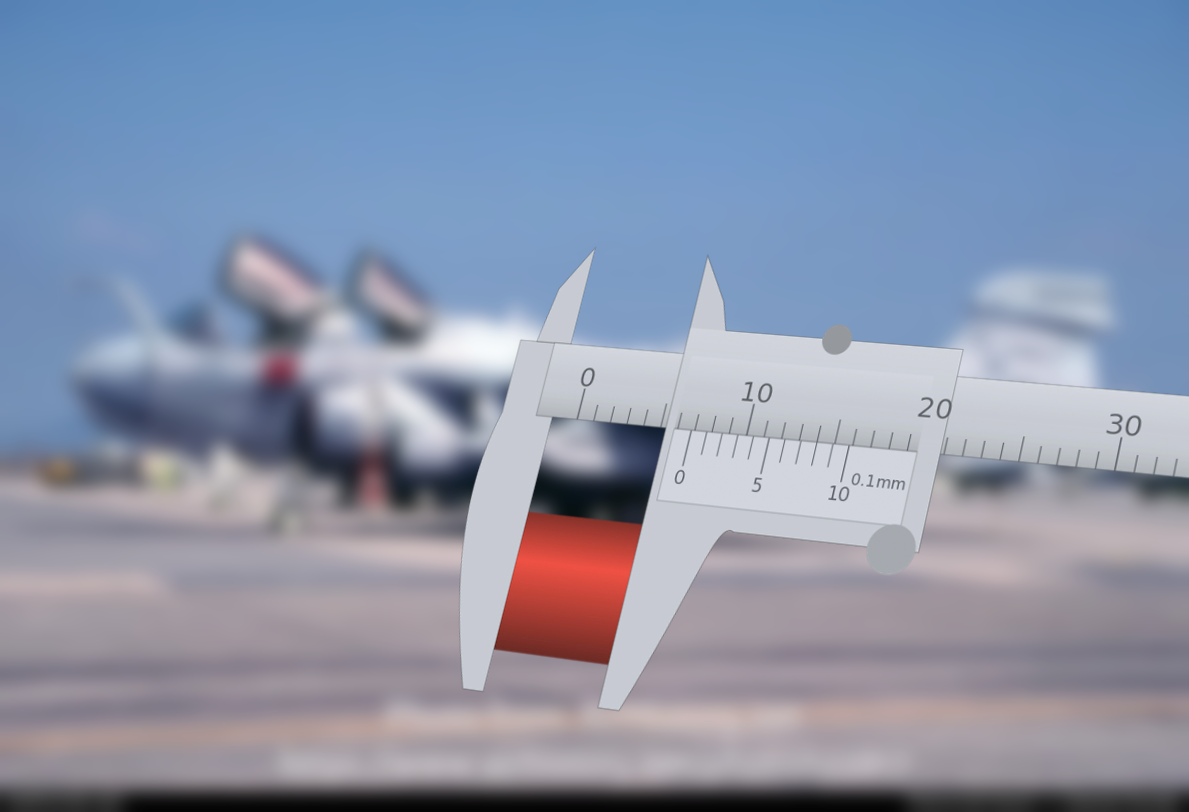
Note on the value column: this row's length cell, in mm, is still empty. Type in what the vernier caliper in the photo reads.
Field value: 6.8 mm
